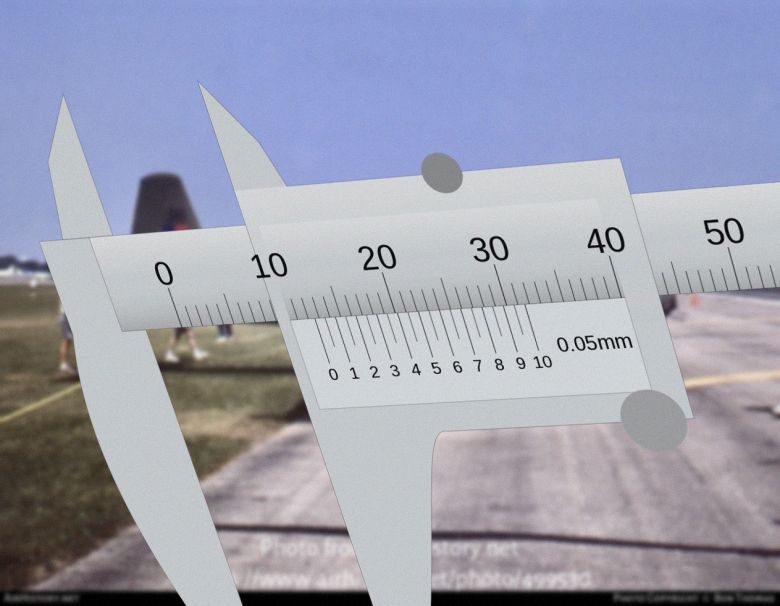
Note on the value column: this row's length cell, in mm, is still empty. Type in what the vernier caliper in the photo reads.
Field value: 12.6 mm
